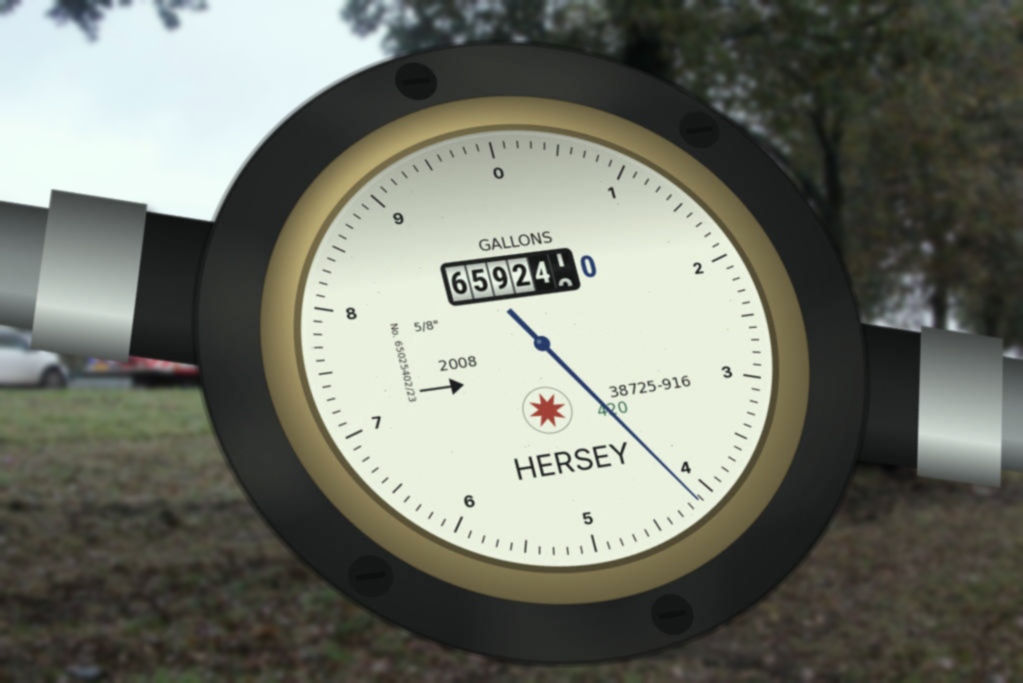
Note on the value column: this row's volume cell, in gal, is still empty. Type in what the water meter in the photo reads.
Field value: 6592414.1 gal
